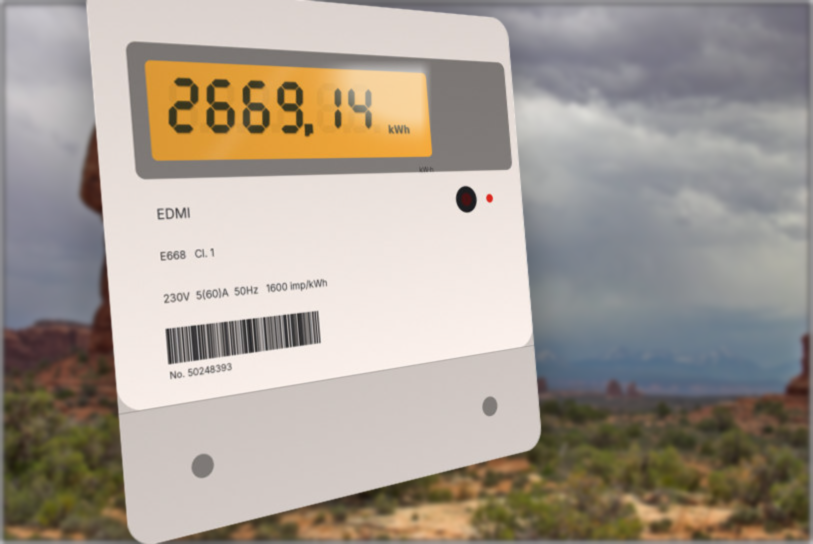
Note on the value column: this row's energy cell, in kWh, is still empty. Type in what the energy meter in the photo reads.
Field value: 2669.14 kWh
